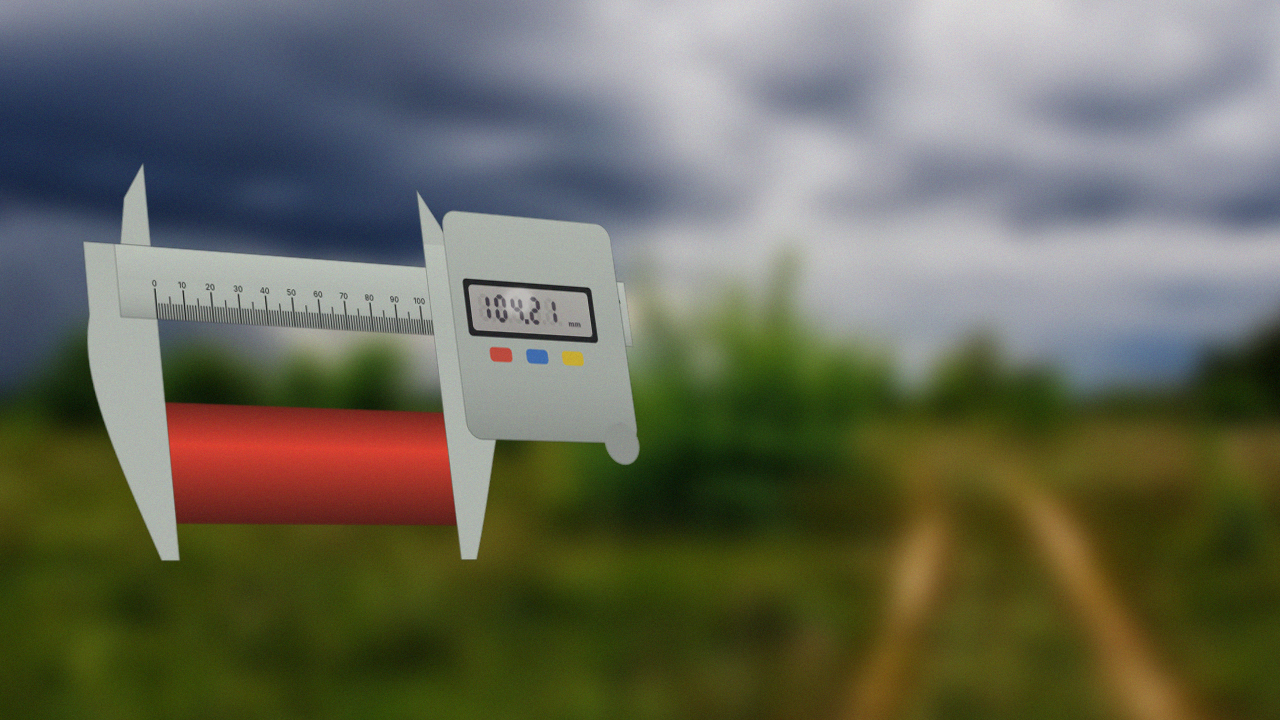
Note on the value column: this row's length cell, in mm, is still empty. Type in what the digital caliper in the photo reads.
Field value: 104.21 mm
